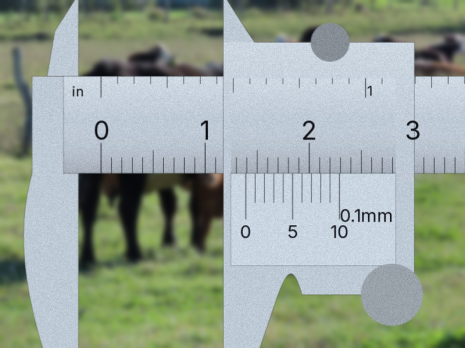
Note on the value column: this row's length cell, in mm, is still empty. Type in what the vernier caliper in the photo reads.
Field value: 13.9 mm
